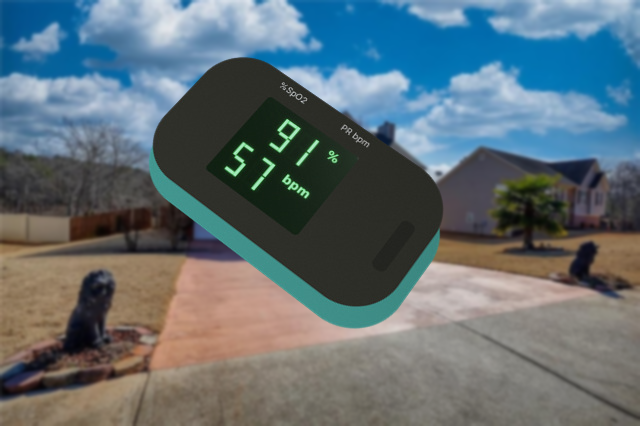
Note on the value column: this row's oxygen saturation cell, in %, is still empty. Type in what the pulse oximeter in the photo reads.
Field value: 91 %
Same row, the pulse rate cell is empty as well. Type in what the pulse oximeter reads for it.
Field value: 57 bpm
